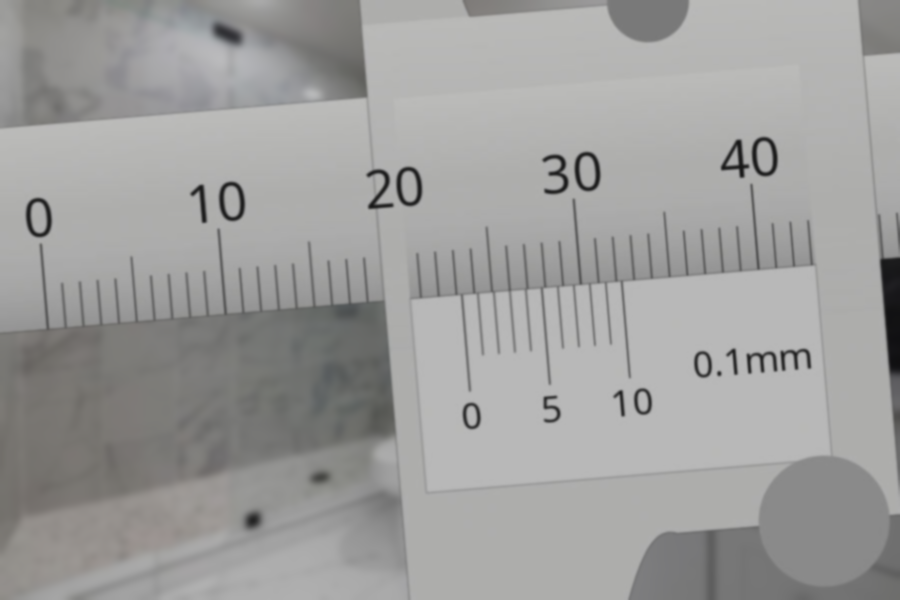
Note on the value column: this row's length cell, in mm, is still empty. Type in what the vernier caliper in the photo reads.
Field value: 23.3 mm
